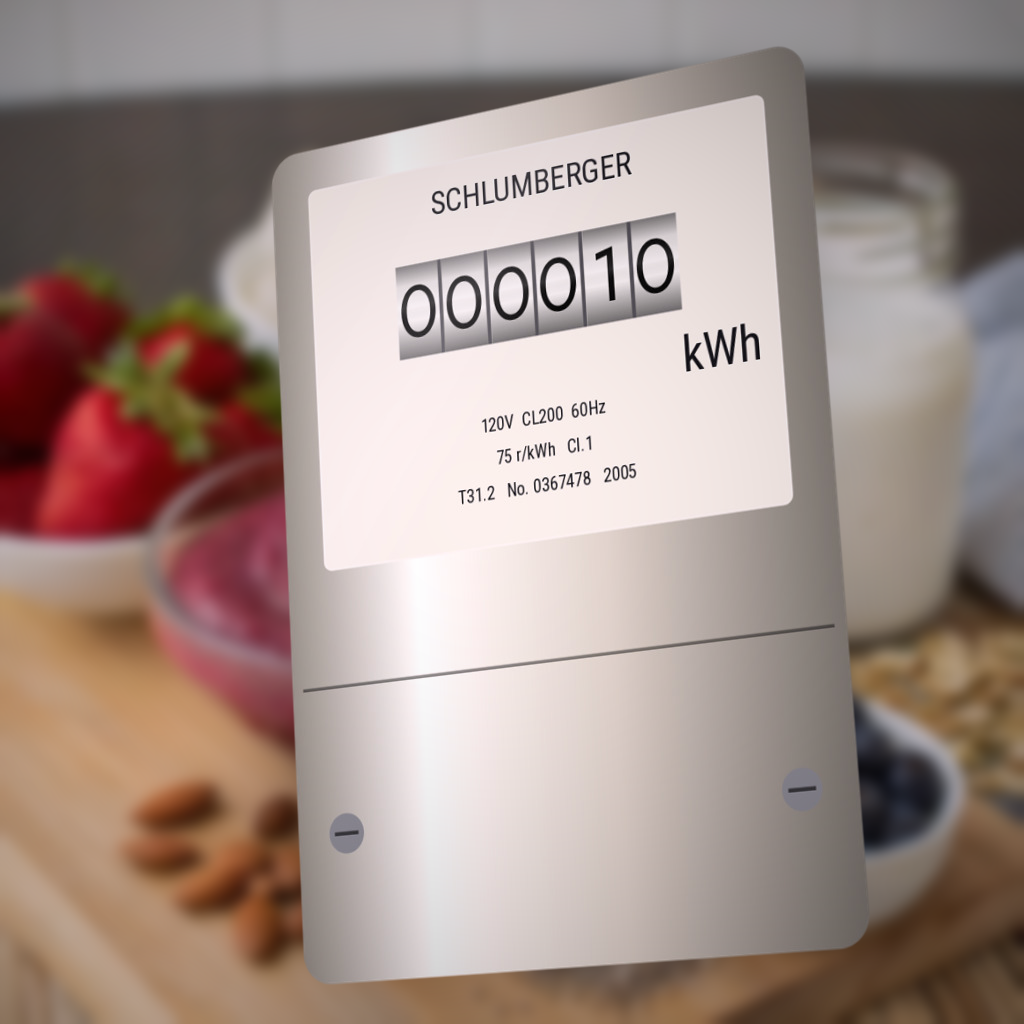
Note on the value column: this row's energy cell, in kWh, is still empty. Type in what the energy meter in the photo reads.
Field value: 10 kWh
